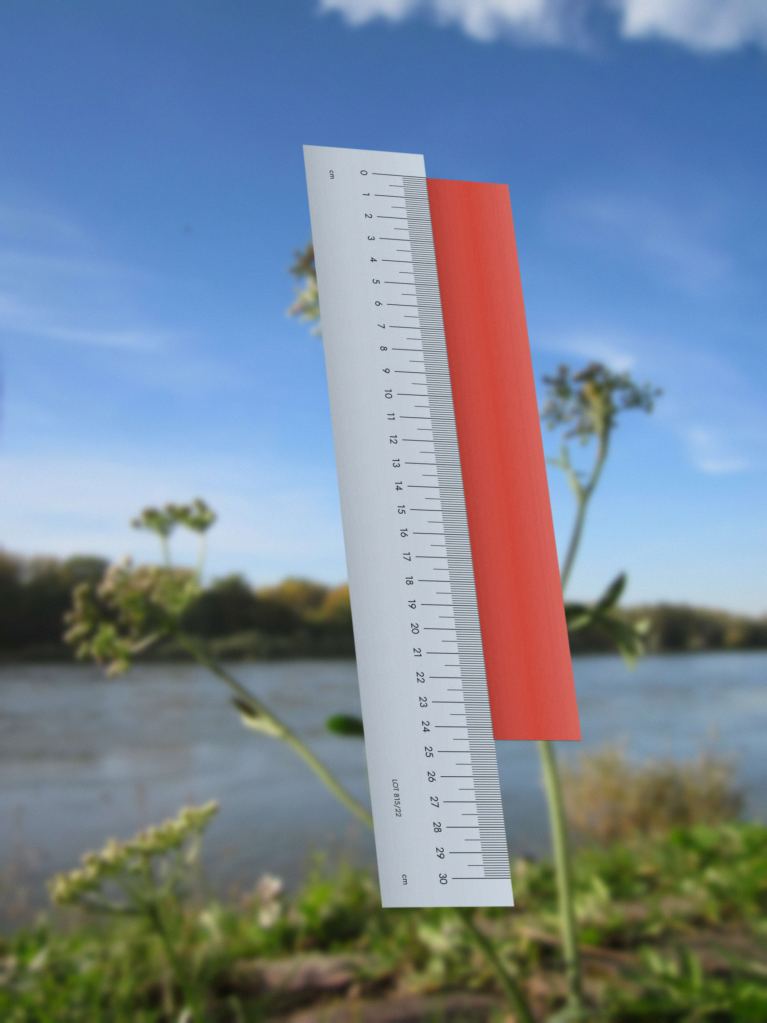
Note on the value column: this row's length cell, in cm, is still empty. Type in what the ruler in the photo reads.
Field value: 24.5 cm
